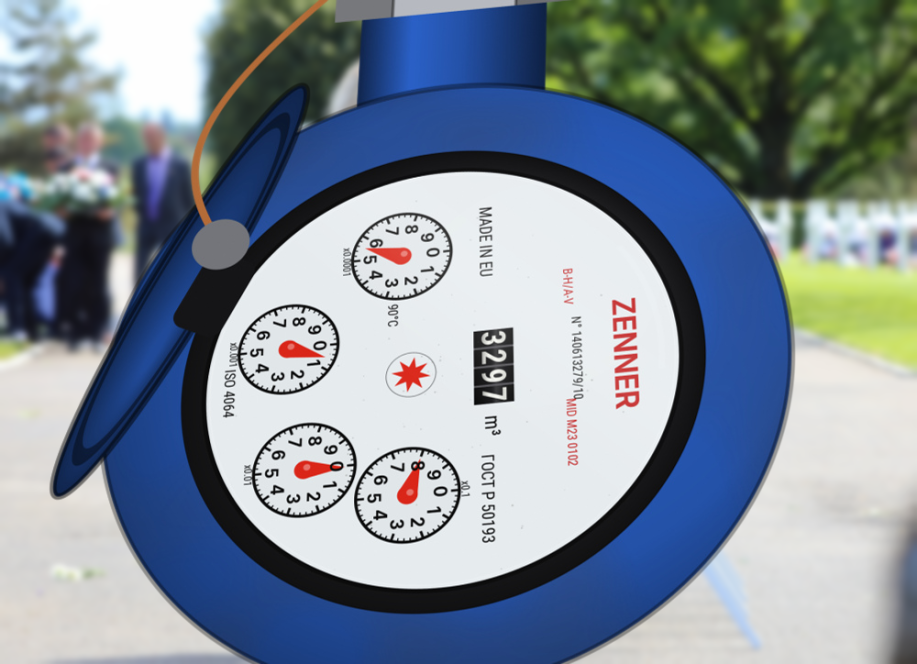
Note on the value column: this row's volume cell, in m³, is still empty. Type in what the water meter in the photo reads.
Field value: 3297.8005 m³
